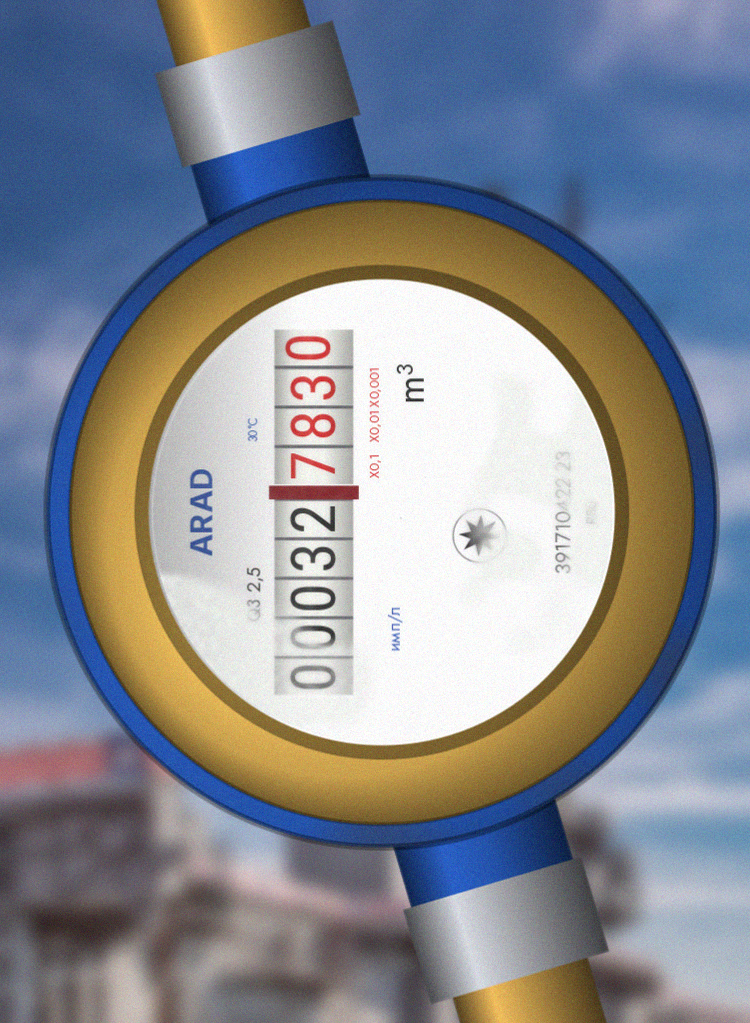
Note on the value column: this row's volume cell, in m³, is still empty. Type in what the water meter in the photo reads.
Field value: 32.7830 m³
